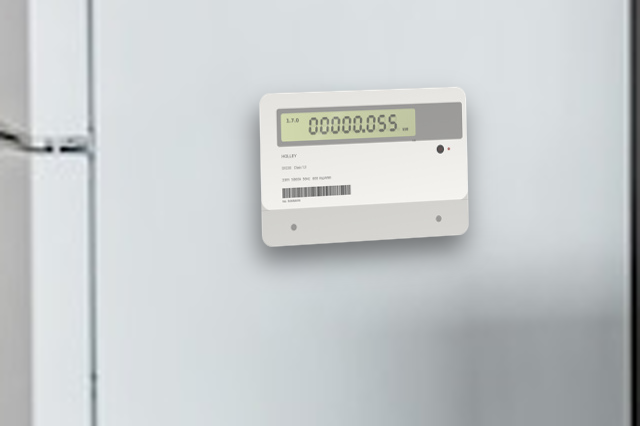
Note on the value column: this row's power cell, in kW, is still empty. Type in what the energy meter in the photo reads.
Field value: 0.055 kW
